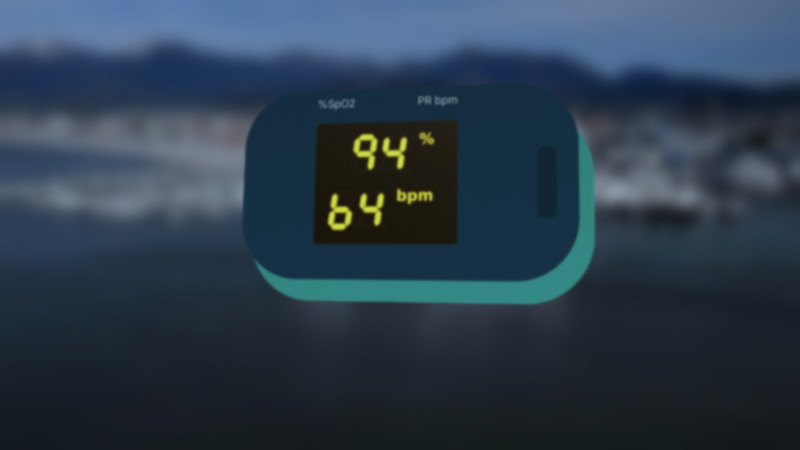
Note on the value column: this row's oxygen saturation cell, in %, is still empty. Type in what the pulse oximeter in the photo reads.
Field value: 94 %
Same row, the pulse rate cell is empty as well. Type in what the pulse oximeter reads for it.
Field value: 64 bpm
